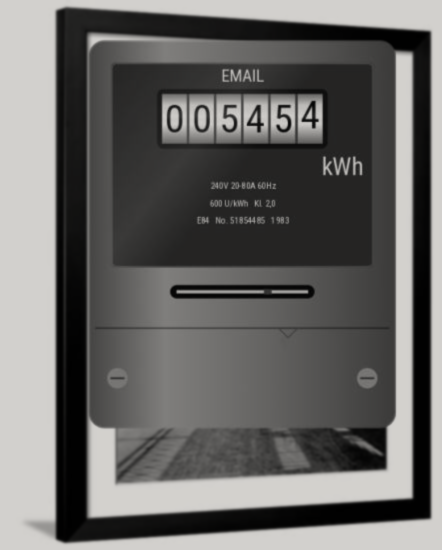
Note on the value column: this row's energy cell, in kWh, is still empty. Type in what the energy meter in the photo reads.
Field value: 5454 kWh
